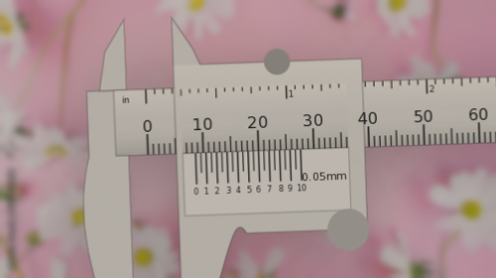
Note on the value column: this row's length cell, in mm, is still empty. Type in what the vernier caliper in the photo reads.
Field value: 8.6 mm
